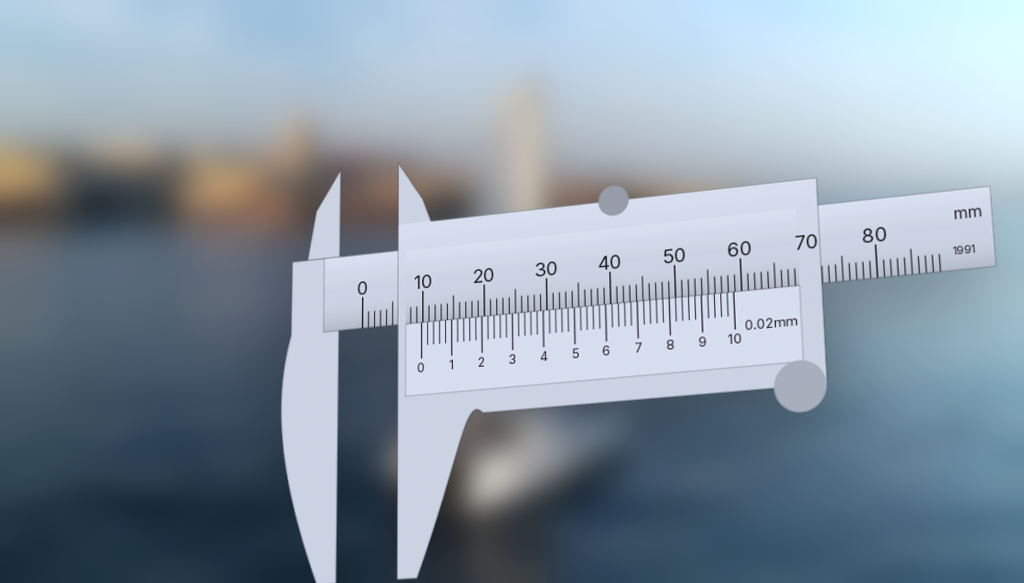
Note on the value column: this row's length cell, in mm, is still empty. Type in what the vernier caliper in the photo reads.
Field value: 9.8 mm
